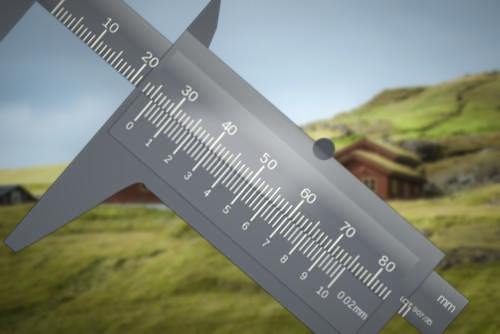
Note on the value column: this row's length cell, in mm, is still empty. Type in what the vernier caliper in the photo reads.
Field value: 25.5 mm
